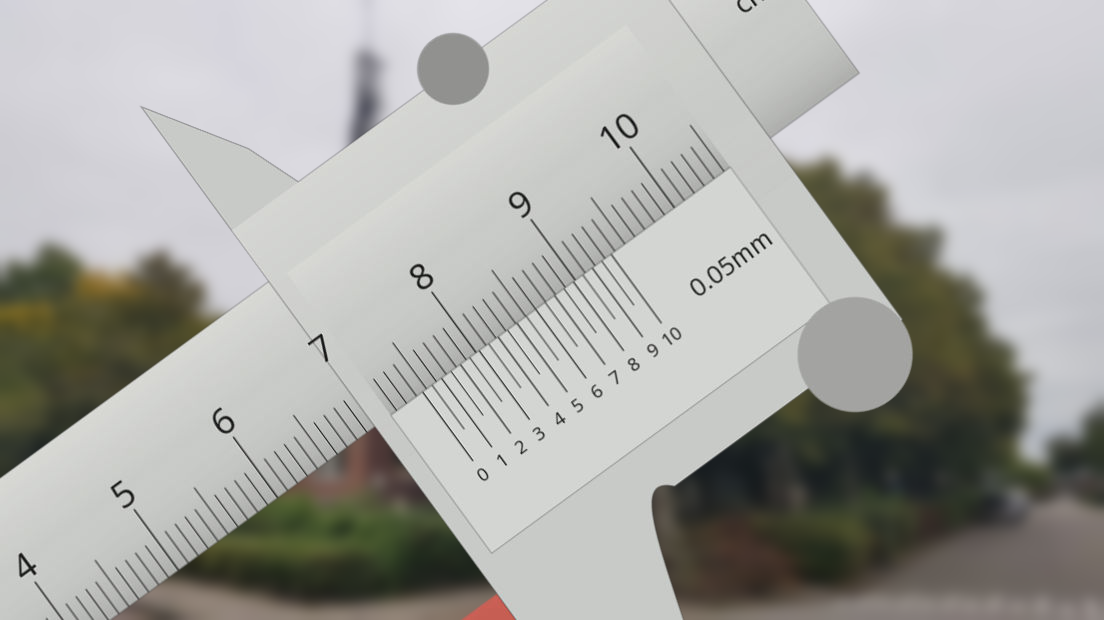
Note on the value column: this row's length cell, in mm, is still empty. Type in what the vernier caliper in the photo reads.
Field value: 74.6 mm
